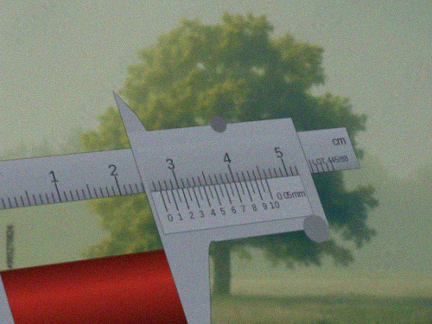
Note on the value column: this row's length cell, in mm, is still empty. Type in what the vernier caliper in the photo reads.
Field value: 26.8 mm
